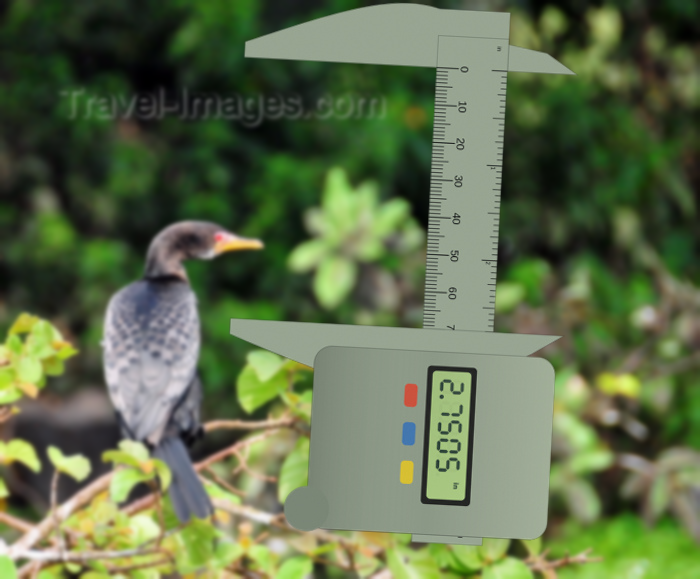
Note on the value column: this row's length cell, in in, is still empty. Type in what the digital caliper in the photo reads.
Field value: 2.7505 in
